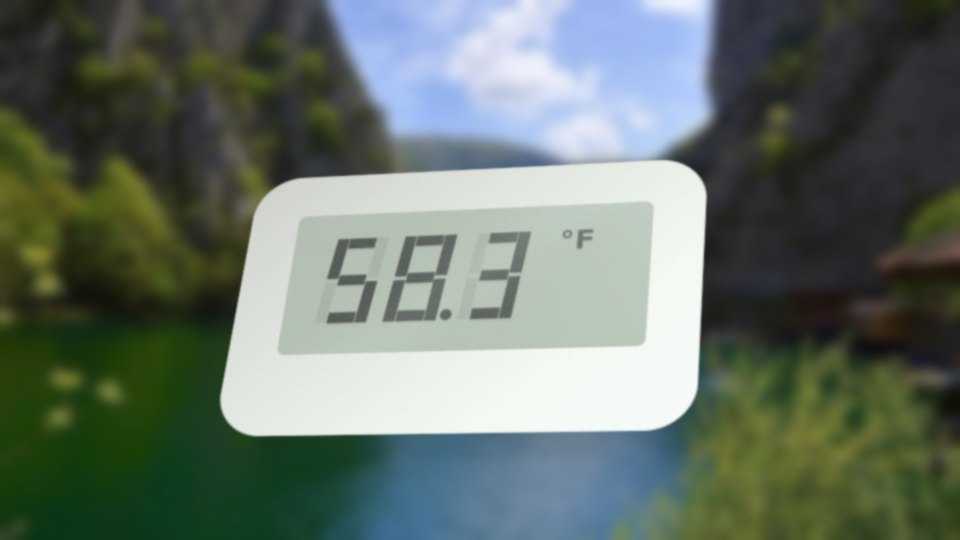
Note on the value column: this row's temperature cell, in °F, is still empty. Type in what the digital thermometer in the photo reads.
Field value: 58.3 °F
